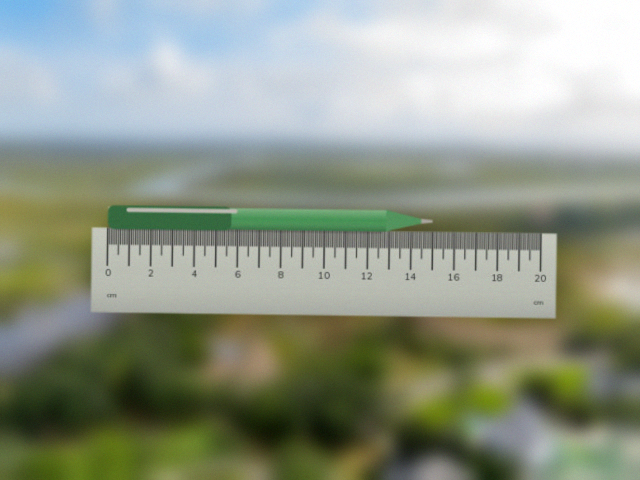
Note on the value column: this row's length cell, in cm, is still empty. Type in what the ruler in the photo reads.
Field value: 15 cm
